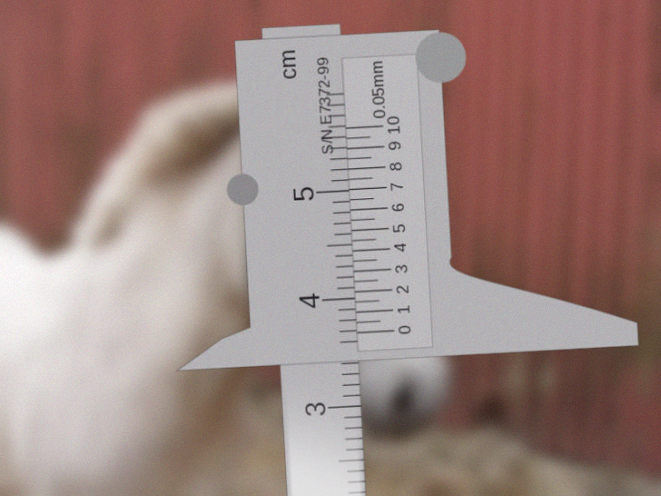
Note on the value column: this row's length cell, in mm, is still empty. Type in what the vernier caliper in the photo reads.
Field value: 36.8 mm
